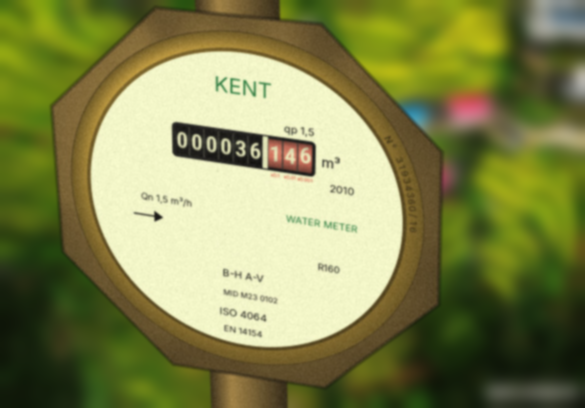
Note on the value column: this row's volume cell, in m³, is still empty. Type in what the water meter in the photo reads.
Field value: 36.146 m³
